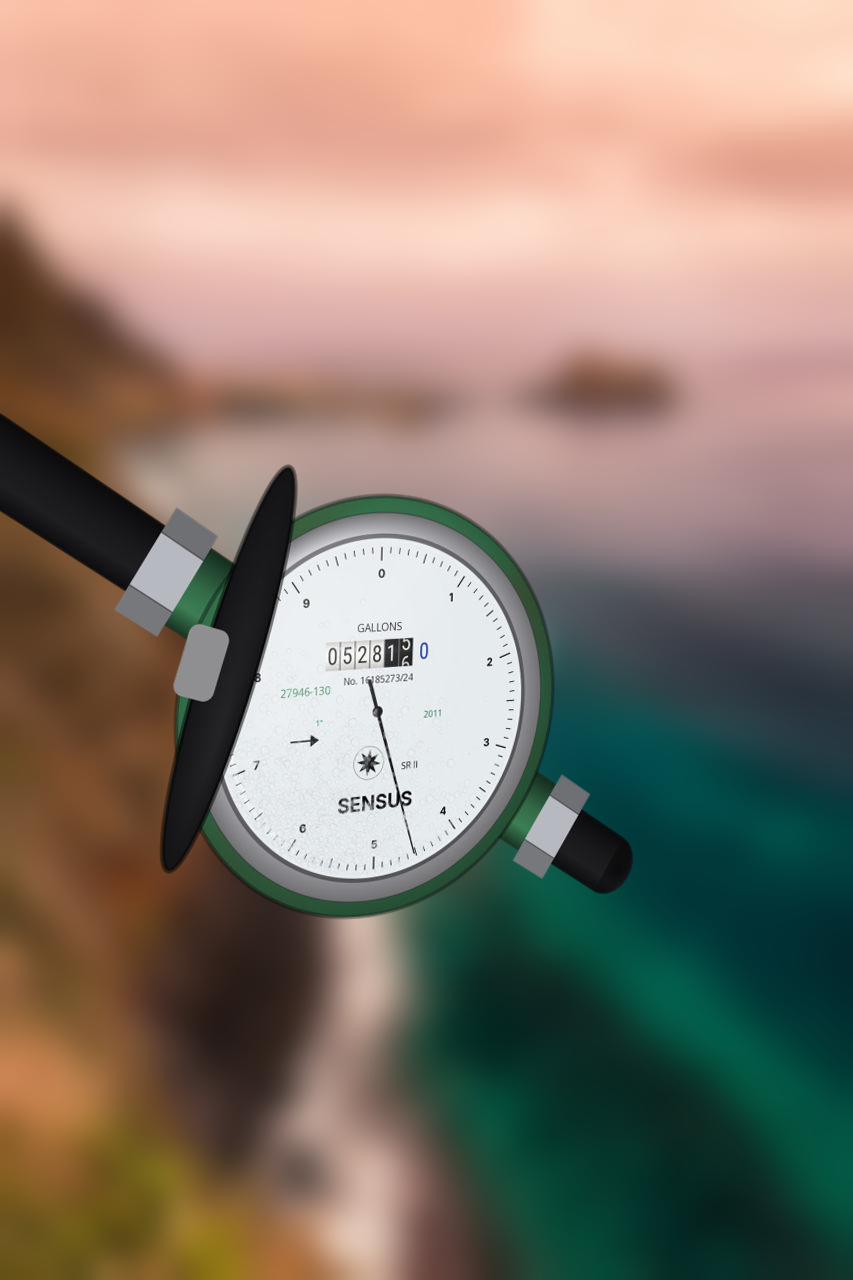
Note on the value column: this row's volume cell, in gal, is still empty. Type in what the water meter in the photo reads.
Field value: 528154.5 gal
